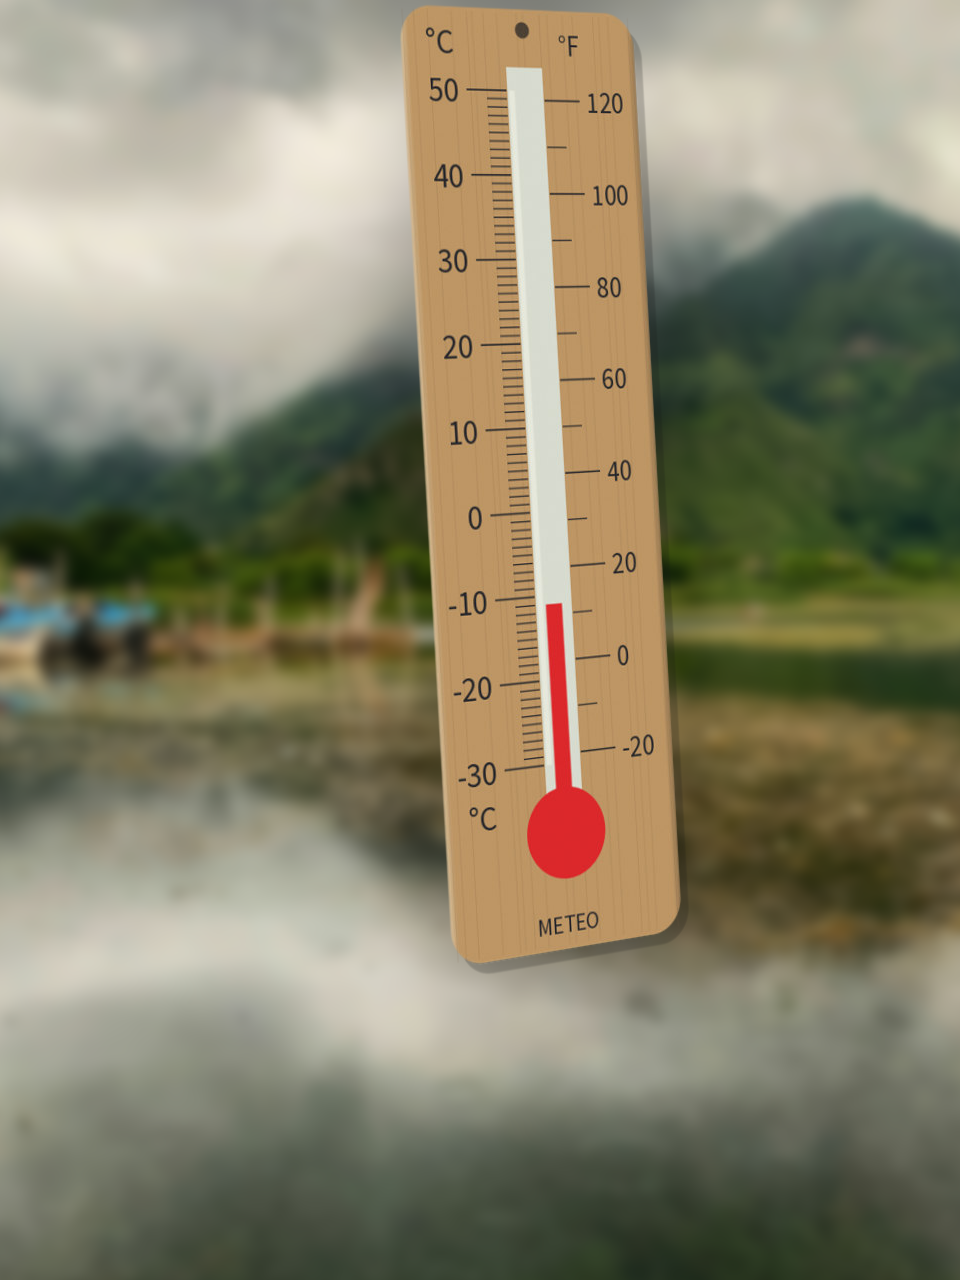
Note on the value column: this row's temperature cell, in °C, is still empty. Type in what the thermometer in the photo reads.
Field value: -11 °C
